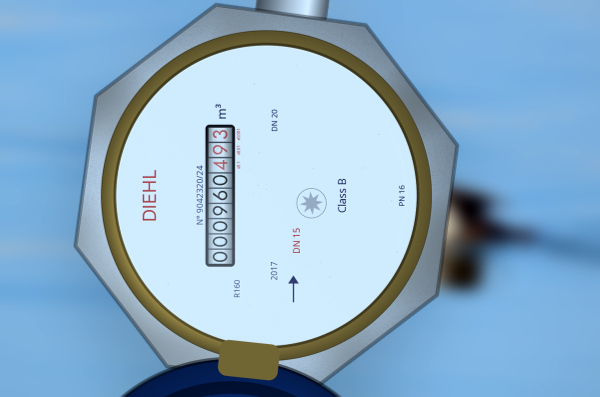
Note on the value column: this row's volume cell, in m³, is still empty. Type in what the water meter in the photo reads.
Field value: 960.493 m³
